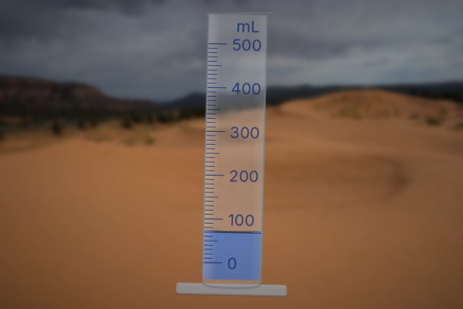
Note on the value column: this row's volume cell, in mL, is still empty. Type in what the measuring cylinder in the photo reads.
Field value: 70 mL
